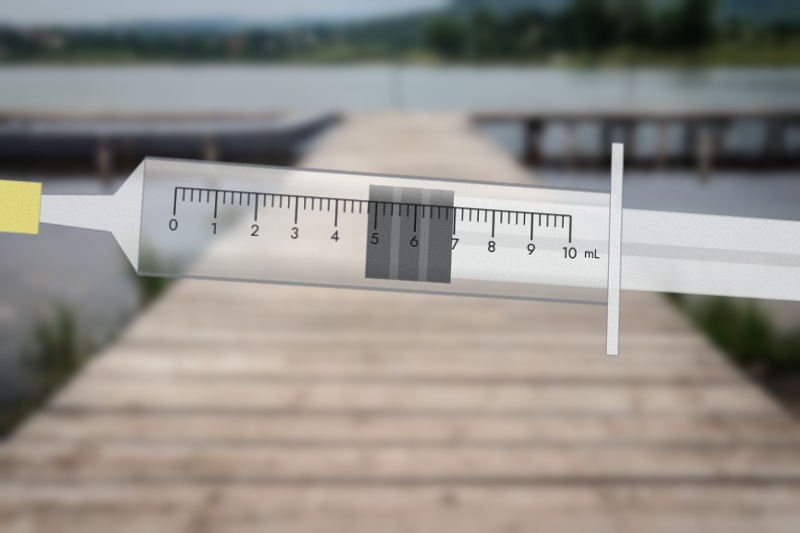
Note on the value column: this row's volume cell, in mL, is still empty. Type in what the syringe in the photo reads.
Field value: 4.8 mL
